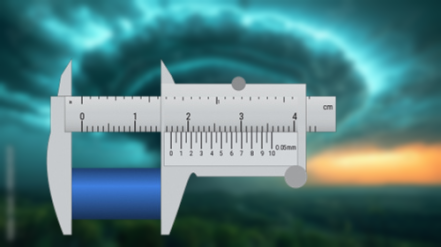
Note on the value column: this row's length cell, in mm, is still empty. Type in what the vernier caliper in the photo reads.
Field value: 16.8 mm
